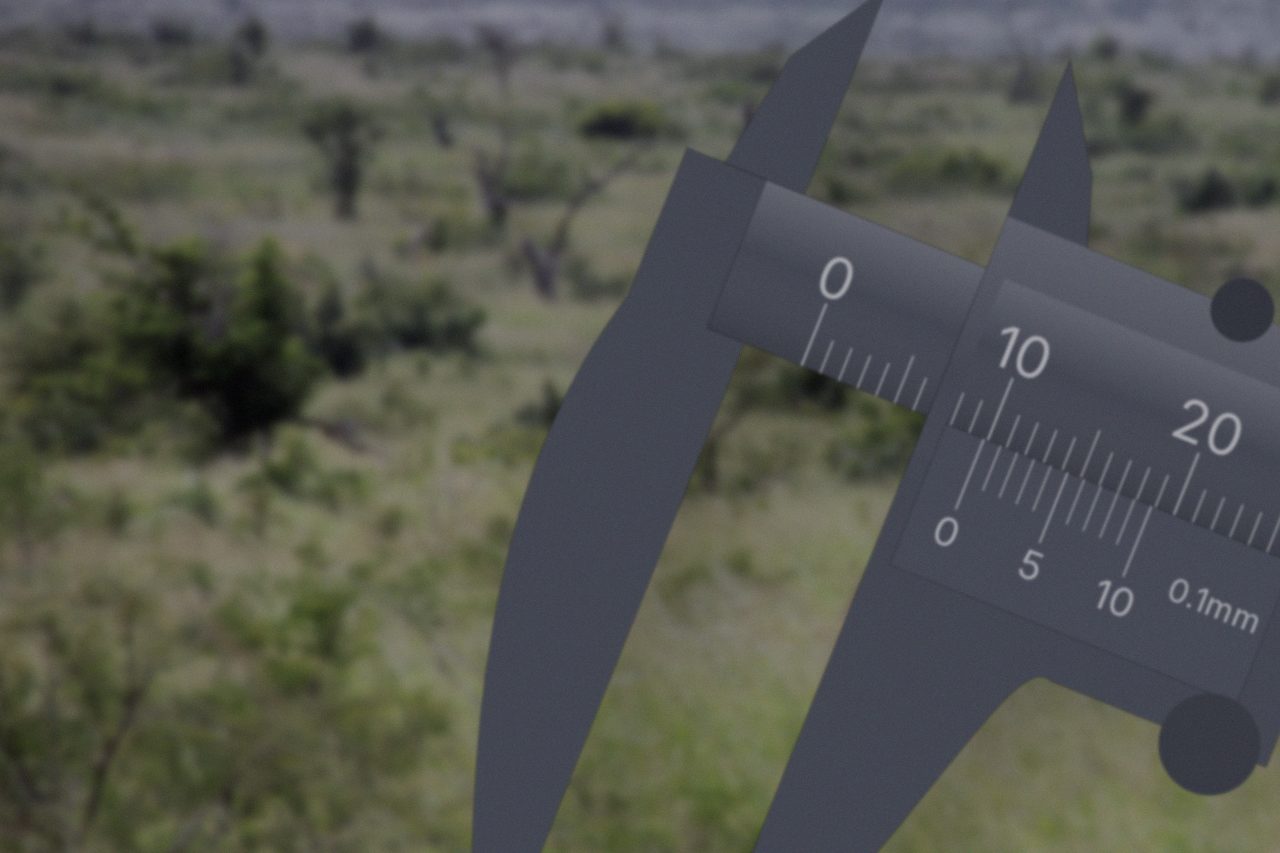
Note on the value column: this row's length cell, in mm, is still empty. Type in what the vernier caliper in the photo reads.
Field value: 9.8 mm
